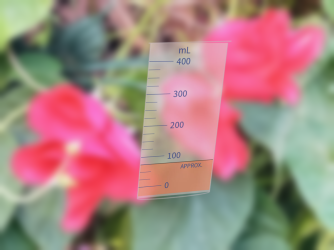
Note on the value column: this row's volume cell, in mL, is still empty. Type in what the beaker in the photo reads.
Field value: 75 mL
